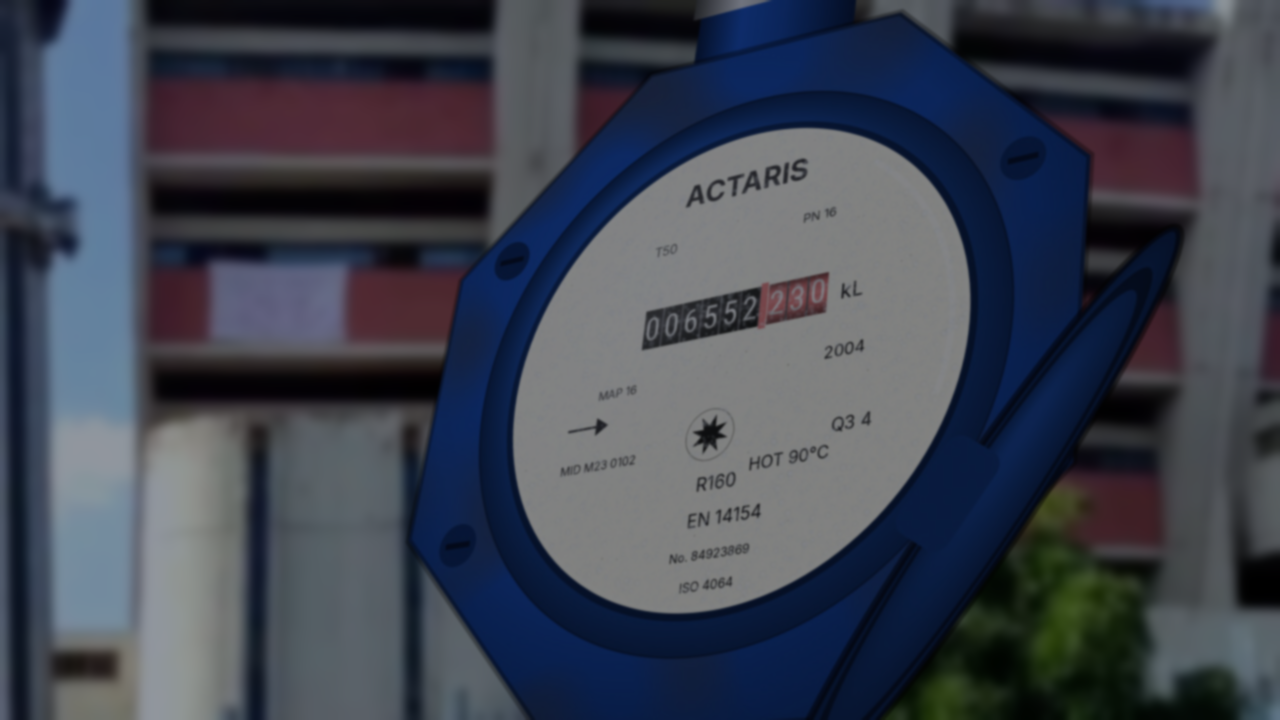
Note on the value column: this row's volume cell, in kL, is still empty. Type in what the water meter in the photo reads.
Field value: 6552.230 kL
